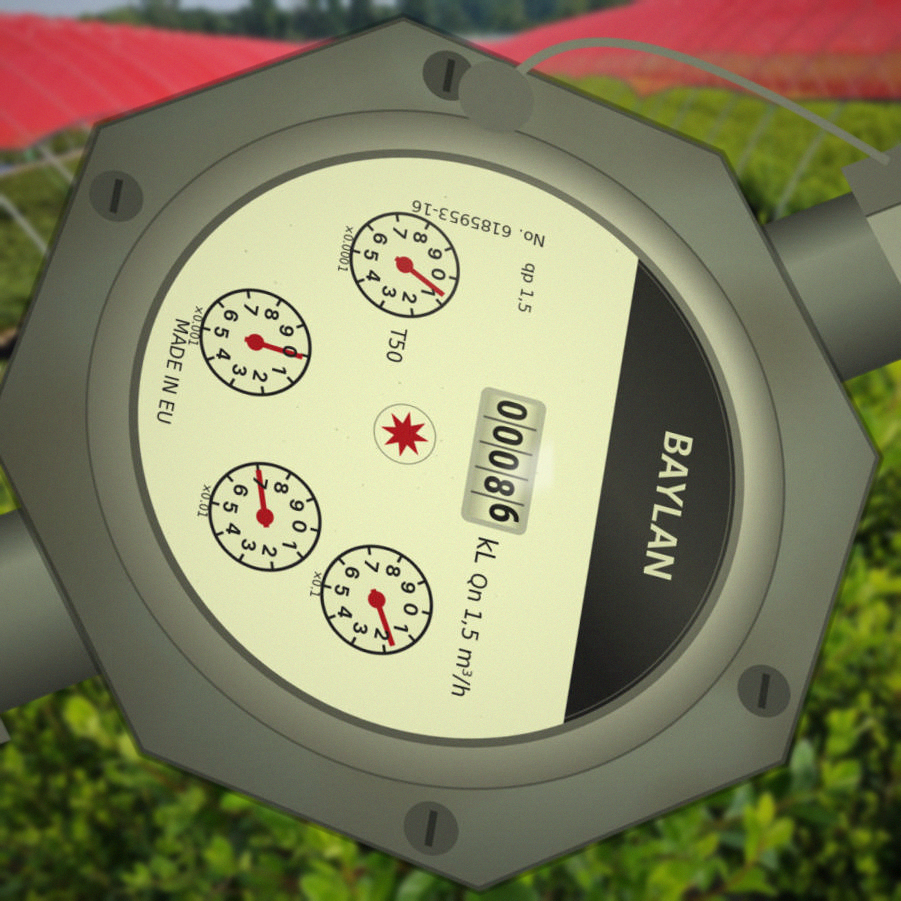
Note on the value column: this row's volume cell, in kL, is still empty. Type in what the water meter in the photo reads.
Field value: 86.1700 kL
